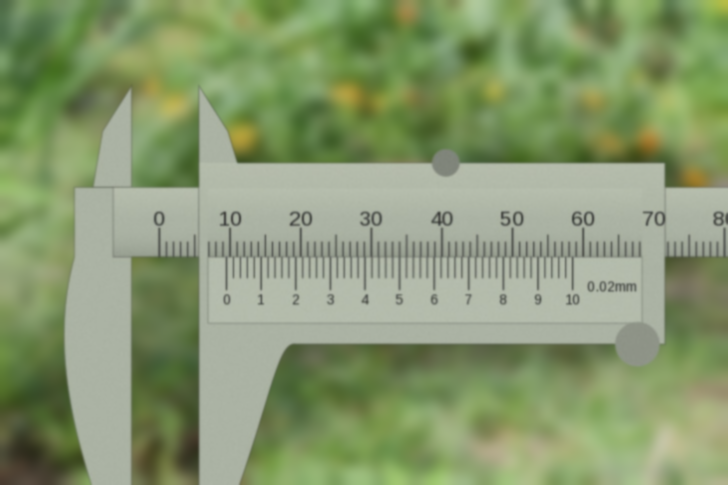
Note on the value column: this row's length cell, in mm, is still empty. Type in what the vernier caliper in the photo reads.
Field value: 9.5 mm
